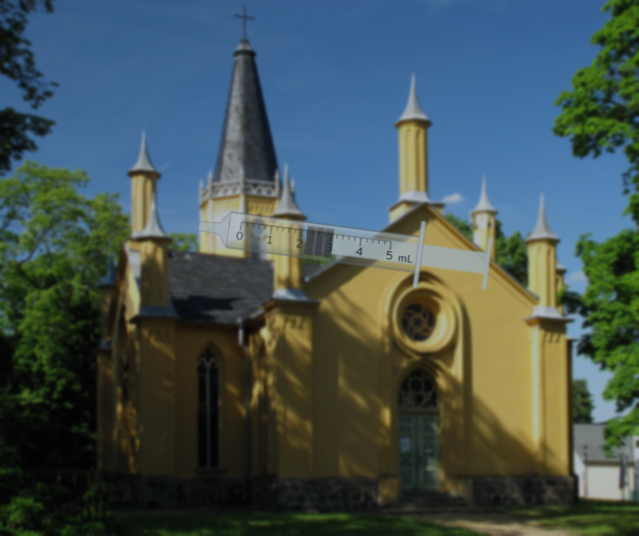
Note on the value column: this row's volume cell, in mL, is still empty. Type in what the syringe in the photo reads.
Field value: 2.2 mL
